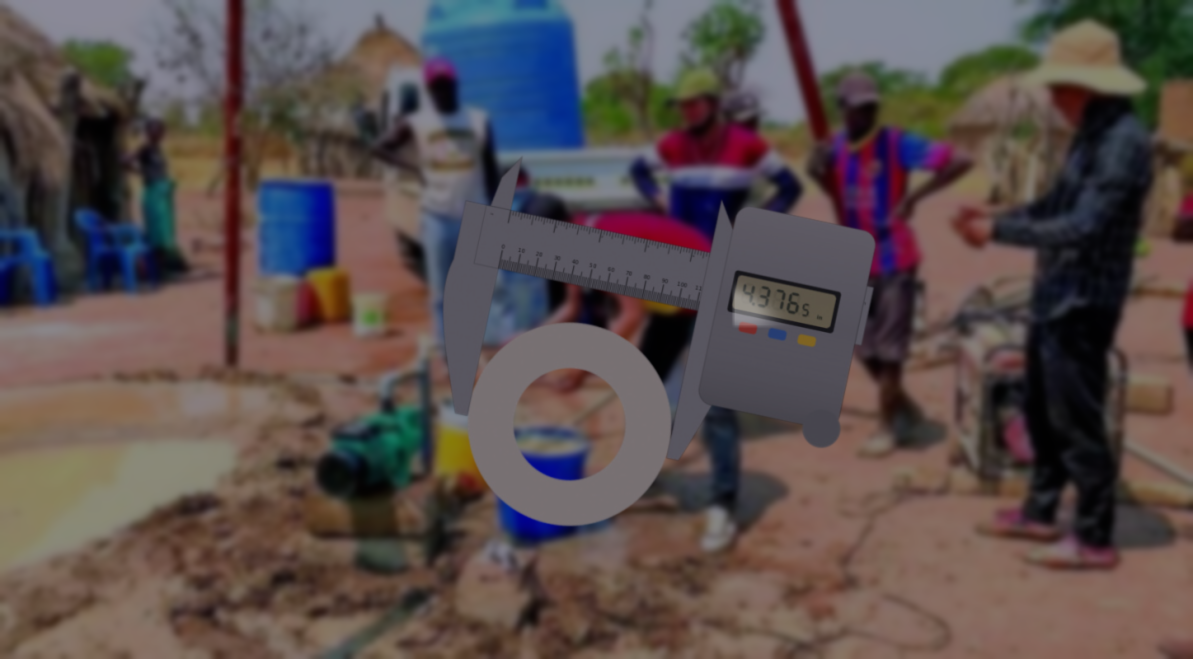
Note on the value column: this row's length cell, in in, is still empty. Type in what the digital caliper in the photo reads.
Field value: 4.3765 in
